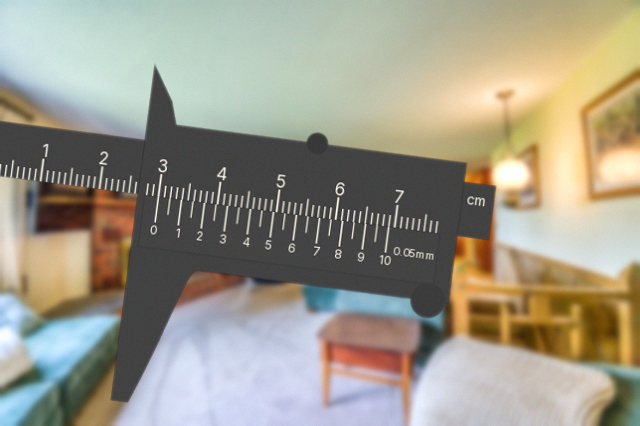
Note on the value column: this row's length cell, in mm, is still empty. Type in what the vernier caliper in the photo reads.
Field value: 30.0 mm
